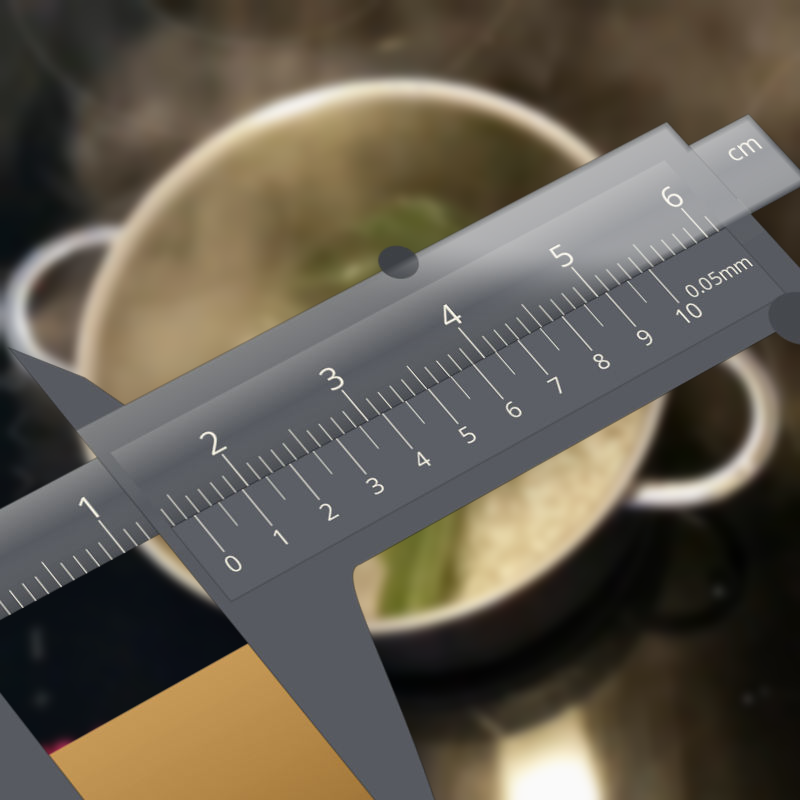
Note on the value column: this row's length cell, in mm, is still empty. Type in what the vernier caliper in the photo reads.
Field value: 15.6 mm
